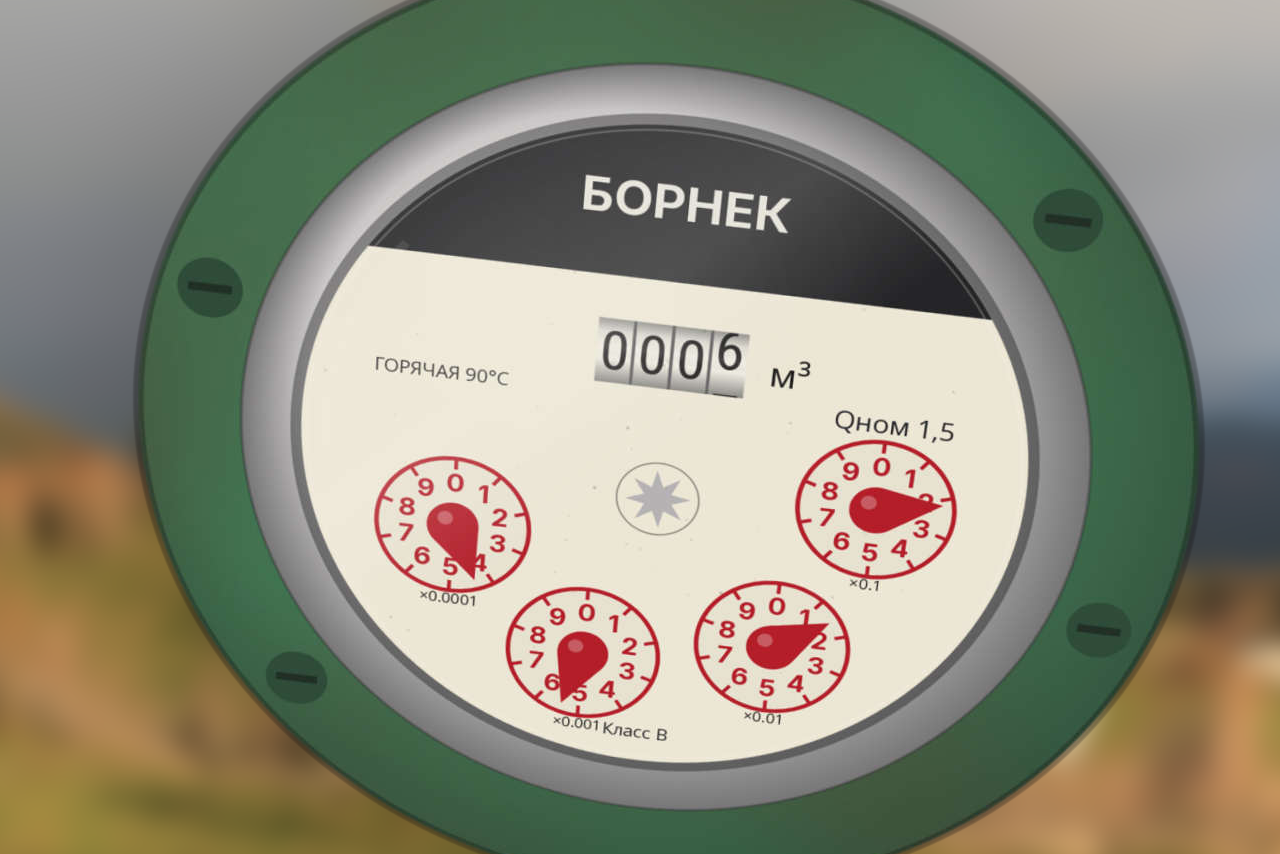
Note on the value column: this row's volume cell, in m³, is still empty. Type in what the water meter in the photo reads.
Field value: 6.2154 m³
